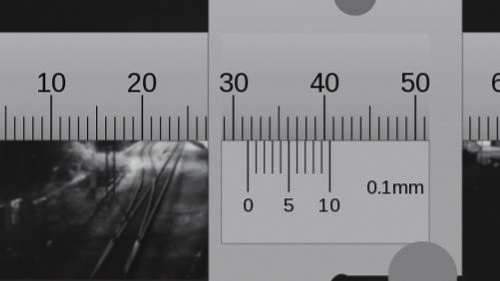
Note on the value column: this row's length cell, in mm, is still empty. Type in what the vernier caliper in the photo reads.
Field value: 31.6 mm
